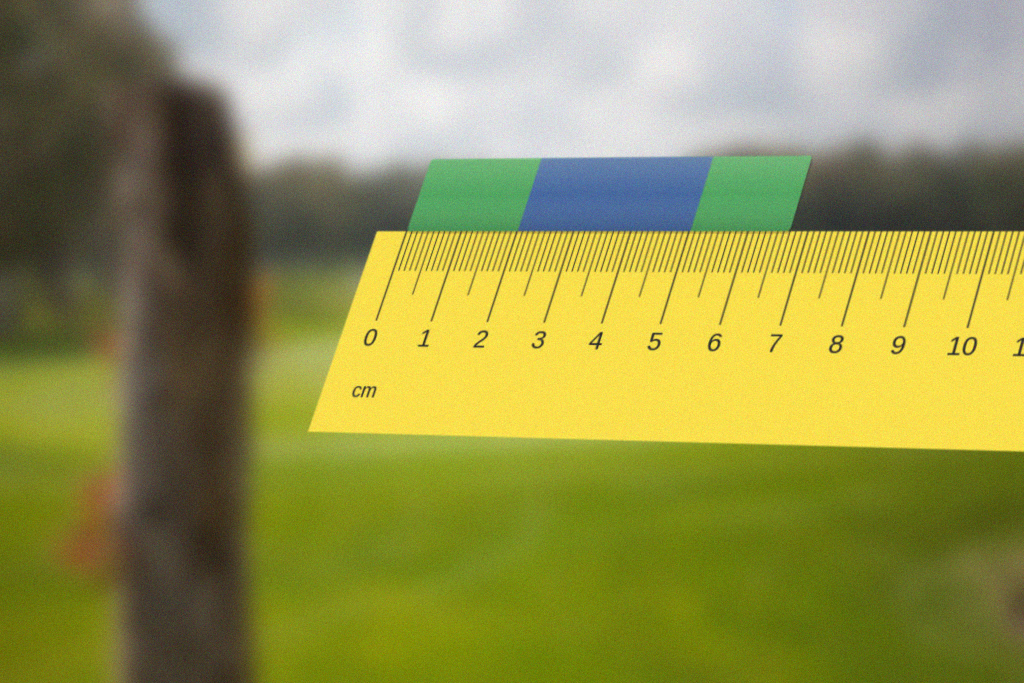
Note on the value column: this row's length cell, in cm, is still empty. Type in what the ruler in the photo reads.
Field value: 6.7 cm
